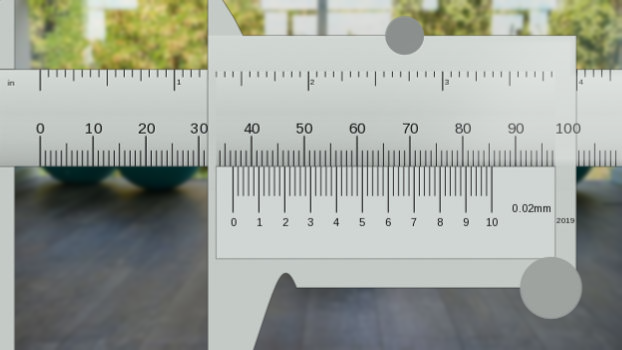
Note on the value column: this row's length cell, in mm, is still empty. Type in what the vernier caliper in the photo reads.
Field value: 36.5 mm
